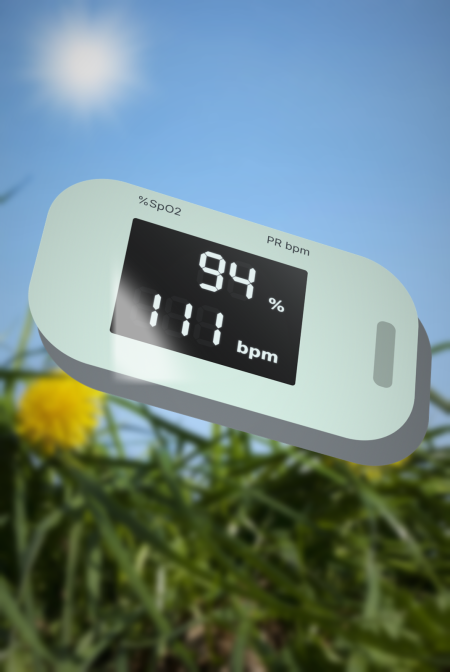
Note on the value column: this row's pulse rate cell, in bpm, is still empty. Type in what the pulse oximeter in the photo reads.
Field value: 111 bpm
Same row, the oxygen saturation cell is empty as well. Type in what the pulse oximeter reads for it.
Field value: 94 %
